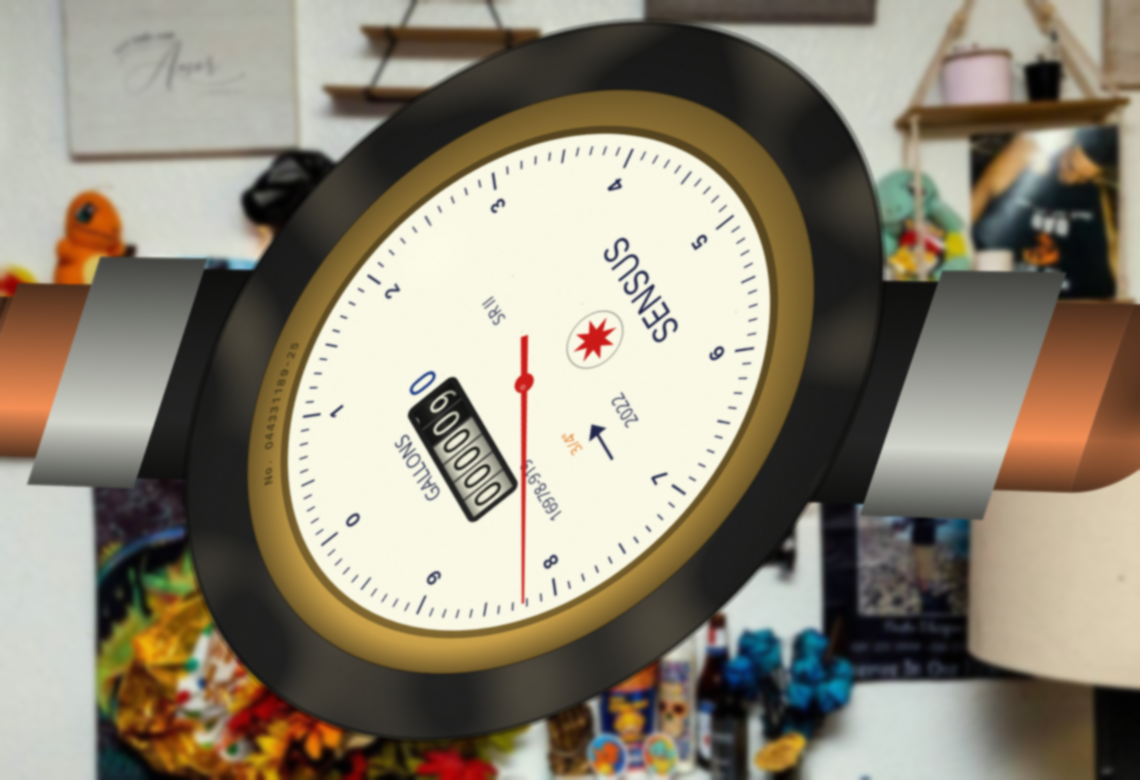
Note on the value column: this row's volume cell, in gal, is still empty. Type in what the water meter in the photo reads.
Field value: 88.2 gal
